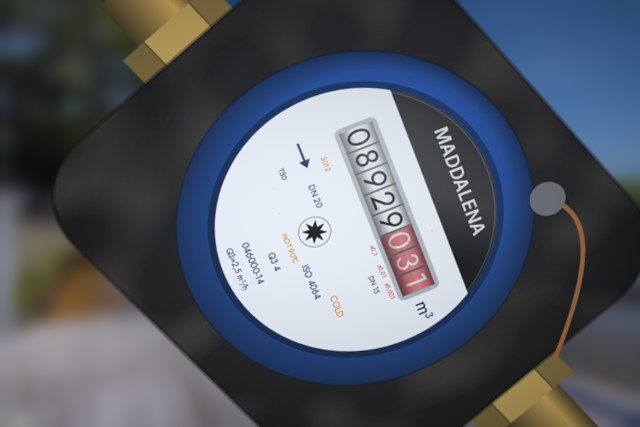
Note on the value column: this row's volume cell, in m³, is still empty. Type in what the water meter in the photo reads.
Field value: 8929.031 m³
